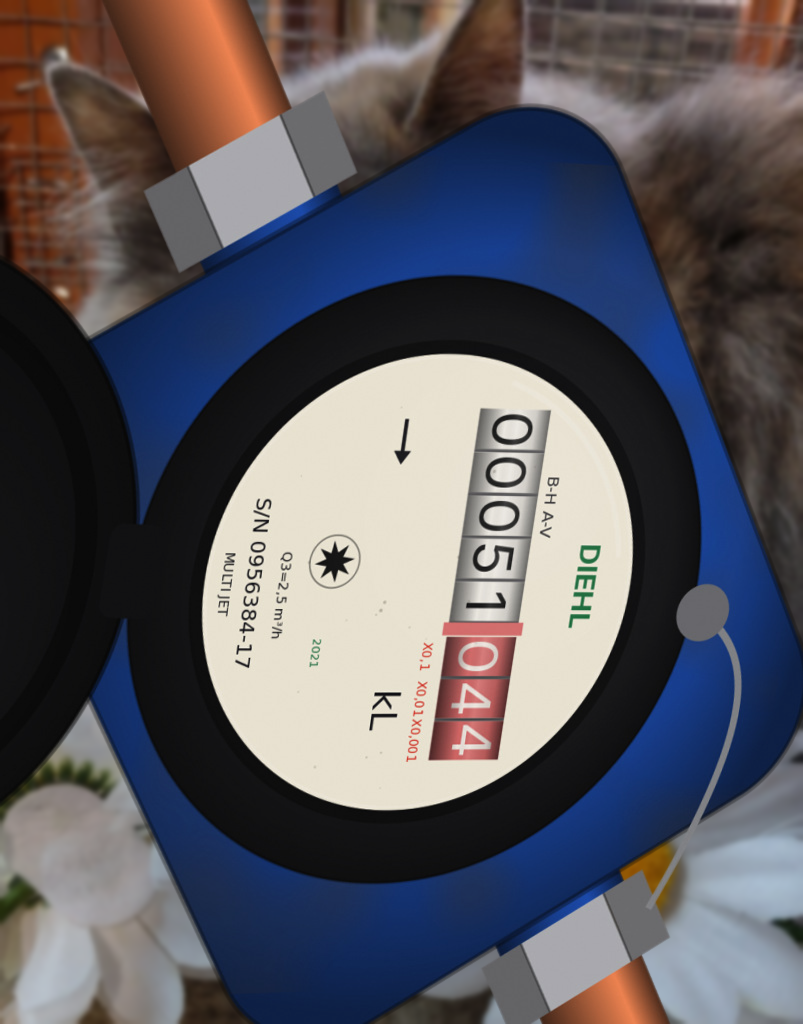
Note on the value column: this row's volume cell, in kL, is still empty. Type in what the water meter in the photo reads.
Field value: 51.044 kL
